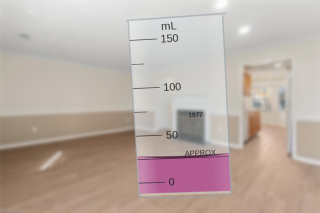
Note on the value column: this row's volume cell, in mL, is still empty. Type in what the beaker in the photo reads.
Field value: 25 mL
